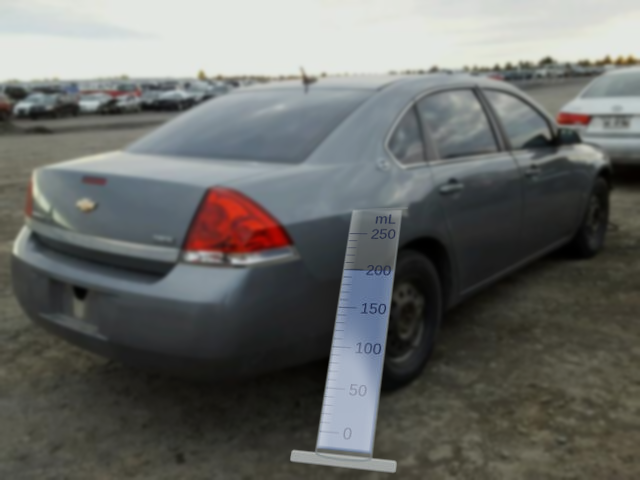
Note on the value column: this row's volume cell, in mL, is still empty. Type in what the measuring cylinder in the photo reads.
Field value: 200 mL
